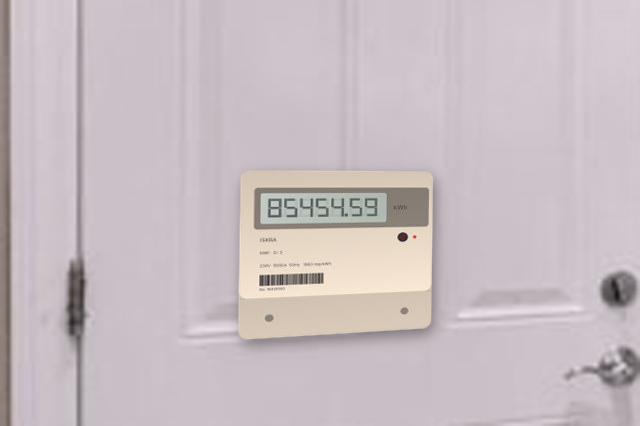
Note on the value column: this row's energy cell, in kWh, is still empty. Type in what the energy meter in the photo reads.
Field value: 85454.59 kWh
